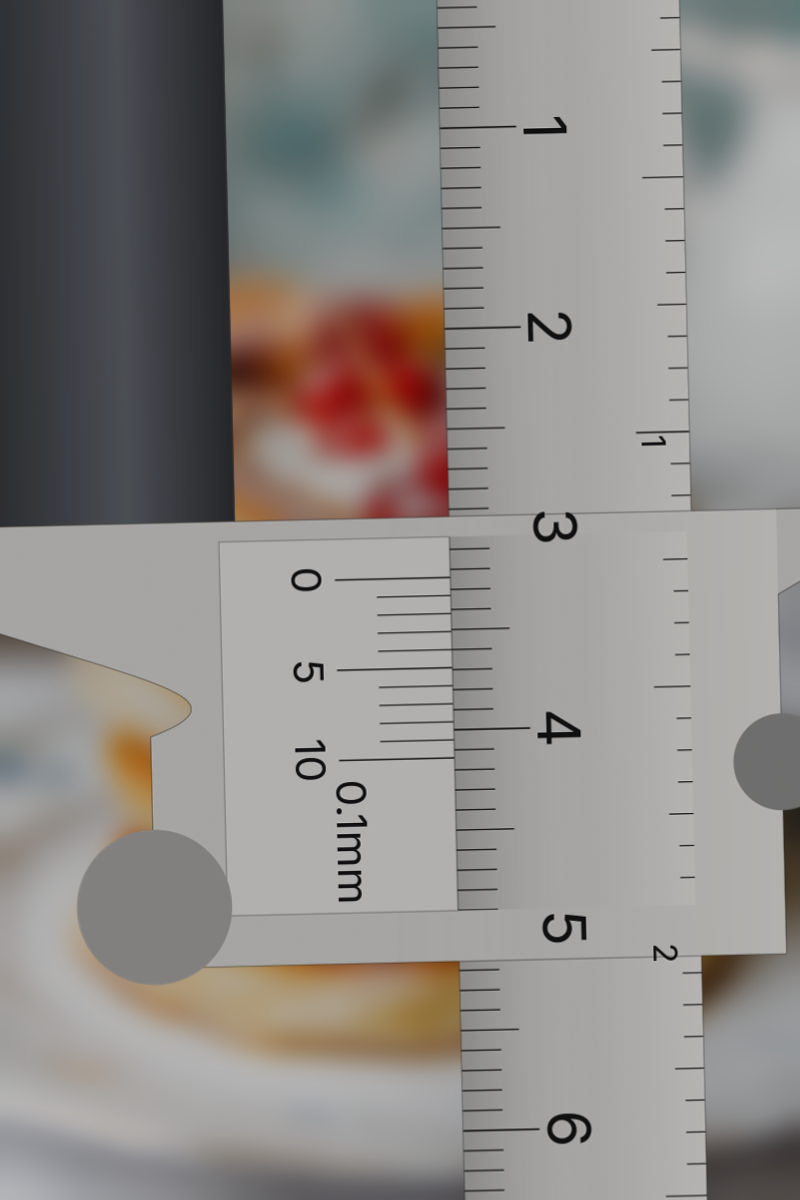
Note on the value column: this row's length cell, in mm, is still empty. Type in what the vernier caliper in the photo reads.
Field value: 32.4 mm
